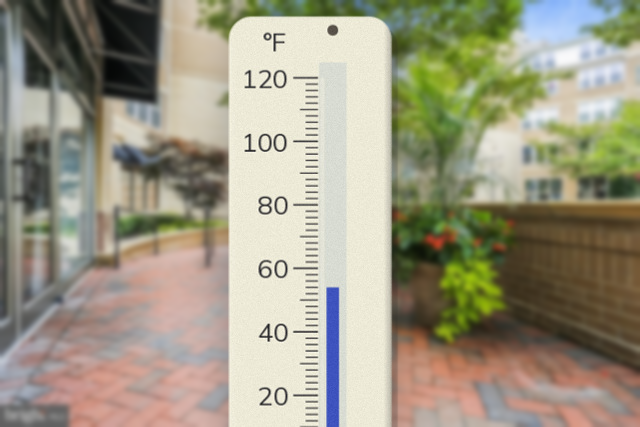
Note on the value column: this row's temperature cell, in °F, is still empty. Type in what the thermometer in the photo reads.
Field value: 54 °F
